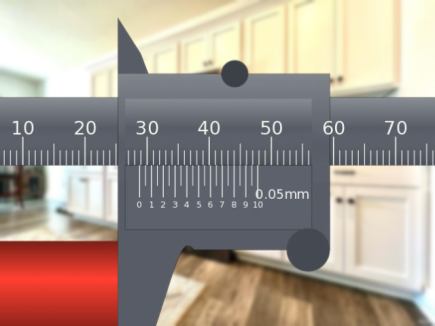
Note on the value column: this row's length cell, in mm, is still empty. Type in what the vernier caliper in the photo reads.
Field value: 28.8 mm
